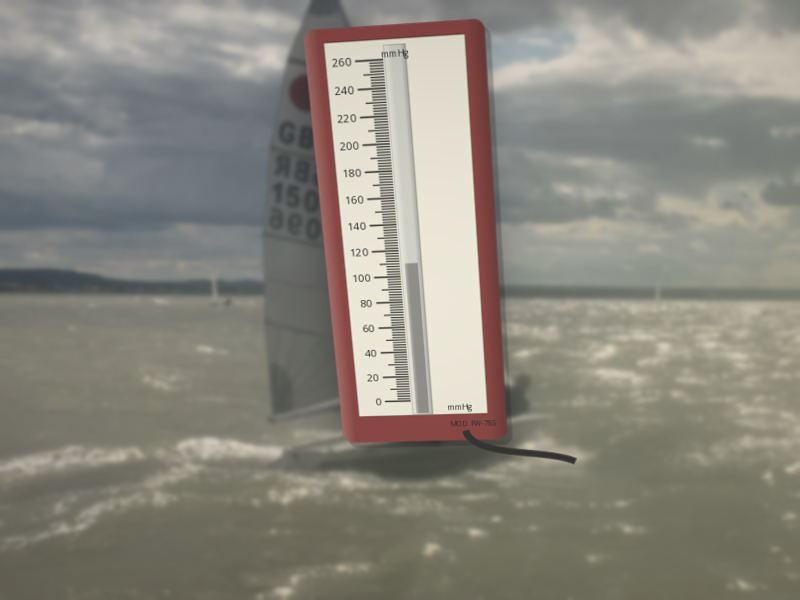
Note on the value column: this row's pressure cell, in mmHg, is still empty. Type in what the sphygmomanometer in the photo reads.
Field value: 110 mmHg
